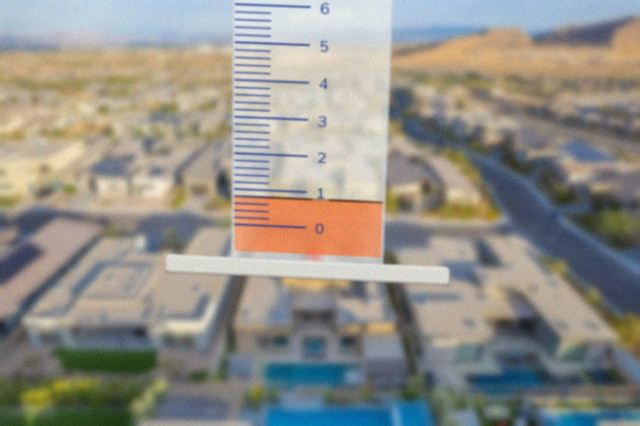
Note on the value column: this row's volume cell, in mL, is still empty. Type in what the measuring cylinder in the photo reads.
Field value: 0.8 mL
